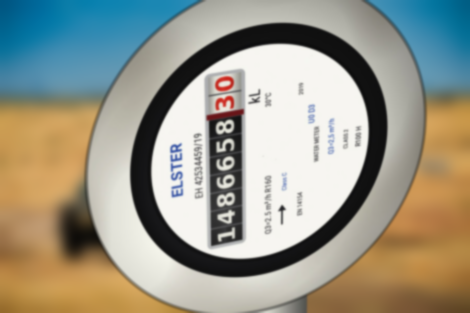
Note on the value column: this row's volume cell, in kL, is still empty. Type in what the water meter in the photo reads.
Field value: 1486658.30 kL
